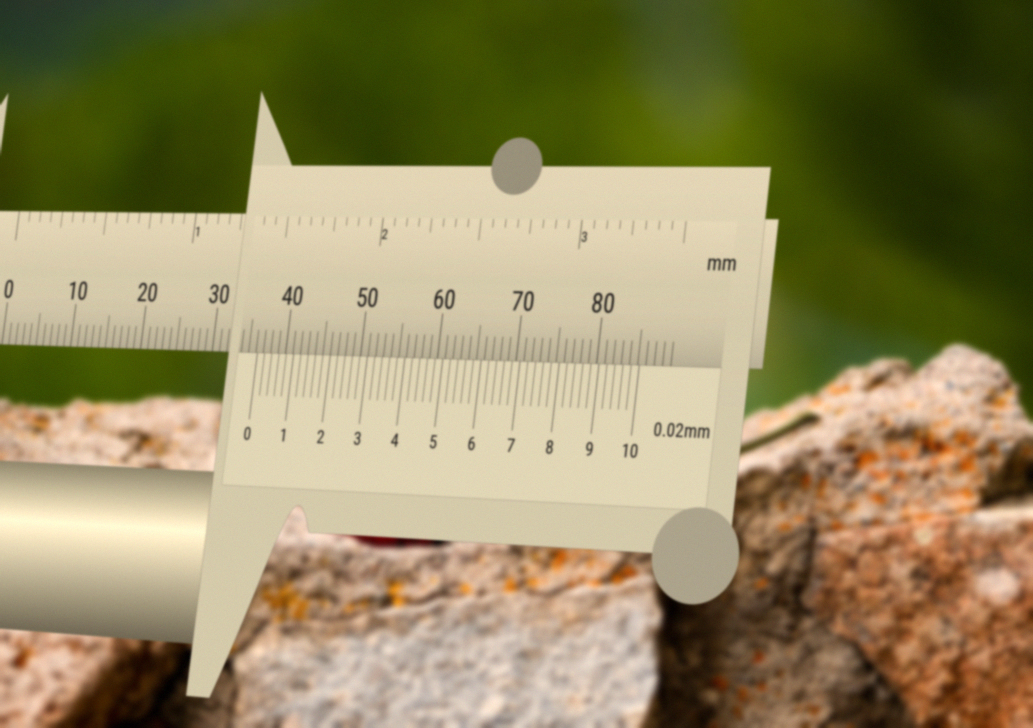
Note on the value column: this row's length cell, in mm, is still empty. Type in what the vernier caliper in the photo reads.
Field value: 36.2 mm
